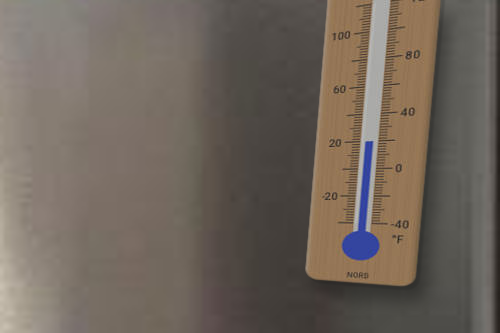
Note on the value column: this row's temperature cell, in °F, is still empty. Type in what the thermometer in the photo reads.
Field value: 20 °F
